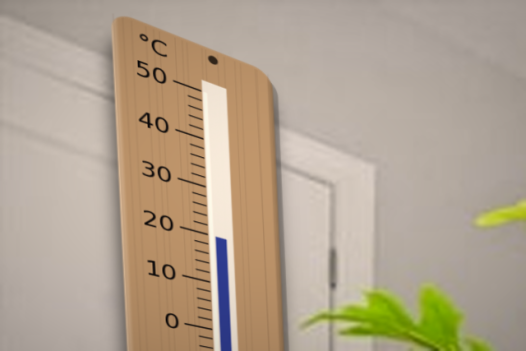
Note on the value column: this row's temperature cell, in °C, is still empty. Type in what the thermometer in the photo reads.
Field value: 20 °C
